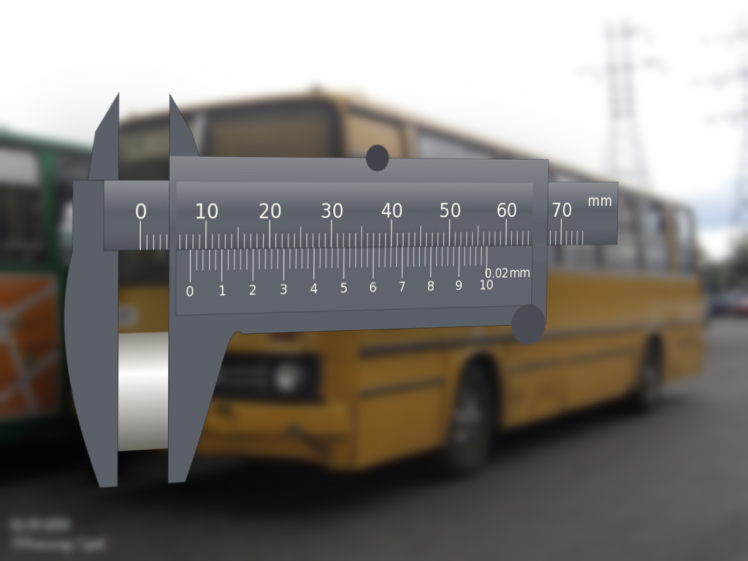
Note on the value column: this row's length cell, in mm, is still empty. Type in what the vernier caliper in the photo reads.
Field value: 7.6 mm
